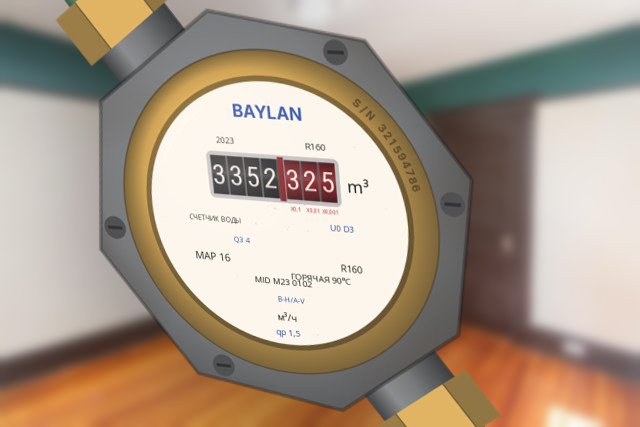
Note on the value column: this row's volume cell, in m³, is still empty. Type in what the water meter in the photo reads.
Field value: 3352.325 m³
